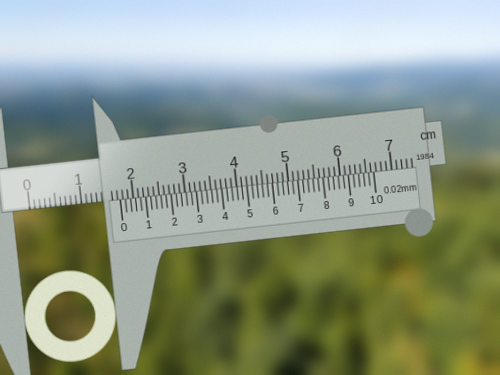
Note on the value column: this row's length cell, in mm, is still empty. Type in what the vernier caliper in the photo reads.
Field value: 17.5 mm
